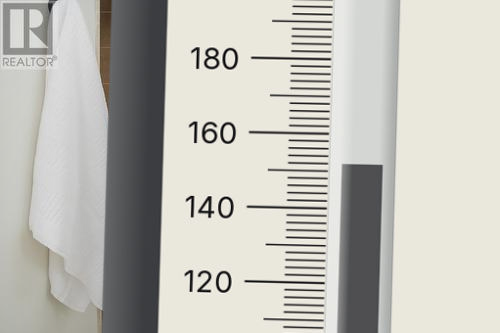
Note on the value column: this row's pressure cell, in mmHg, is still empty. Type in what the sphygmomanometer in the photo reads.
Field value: 152 mmHg
